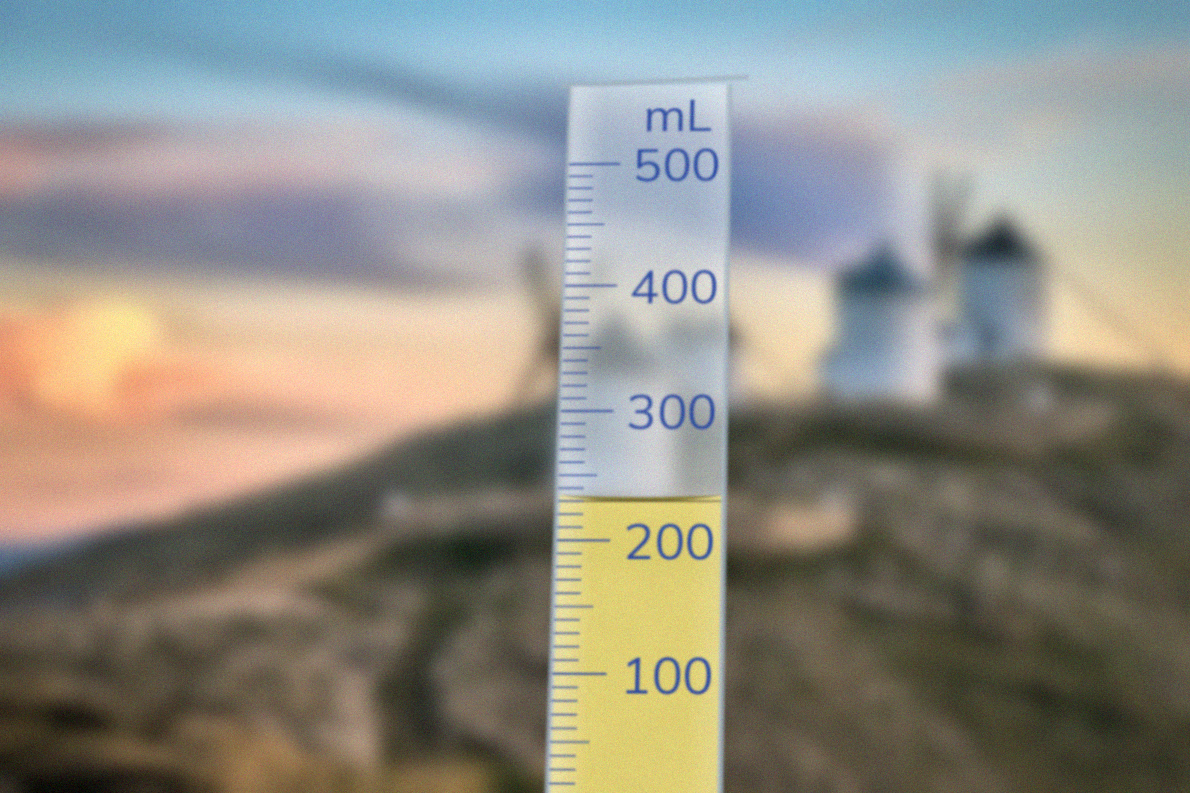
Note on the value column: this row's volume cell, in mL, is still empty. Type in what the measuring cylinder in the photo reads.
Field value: 230 mL
